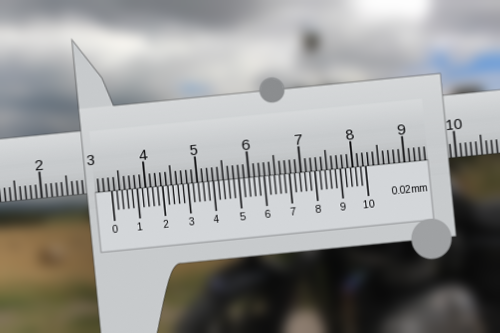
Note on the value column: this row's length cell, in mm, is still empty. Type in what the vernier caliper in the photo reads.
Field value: 33.5 mm
